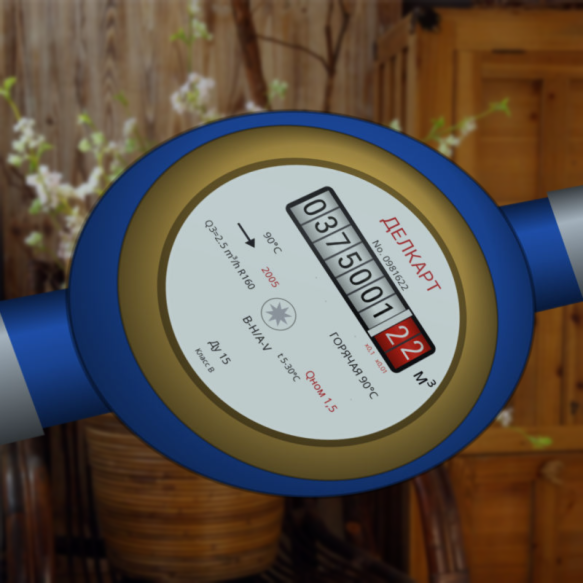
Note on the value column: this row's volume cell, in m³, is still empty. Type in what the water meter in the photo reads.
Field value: 375001.22 m³
